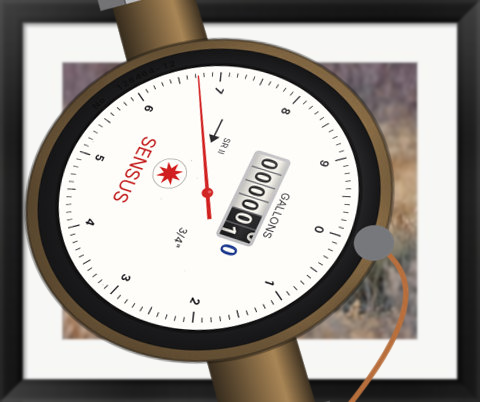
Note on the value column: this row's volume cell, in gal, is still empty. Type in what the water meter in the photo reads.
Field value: 6.7 gal
